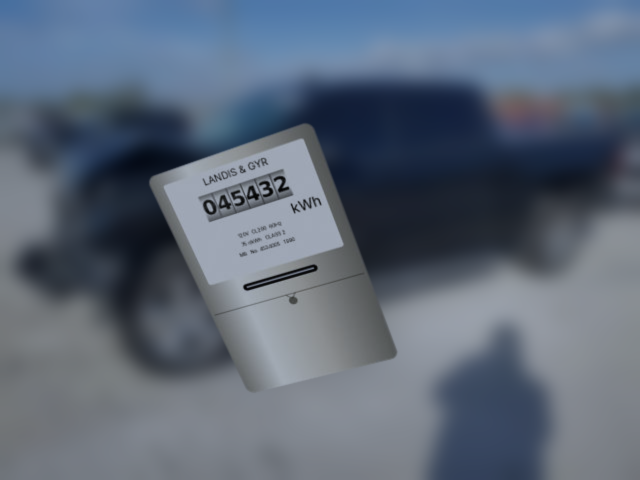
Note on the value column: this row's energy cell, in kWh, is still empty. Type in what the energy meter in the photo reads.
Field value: 45432 kWh
